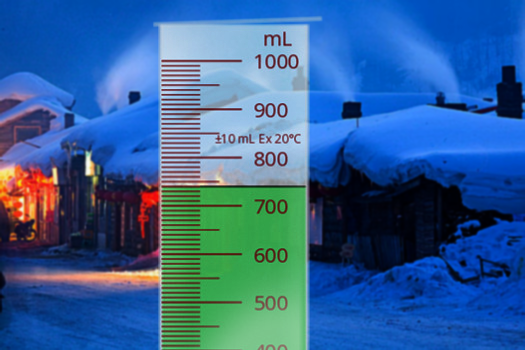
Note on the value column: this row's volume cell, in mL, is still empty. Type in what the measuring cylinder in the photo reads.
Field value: 740 mL
